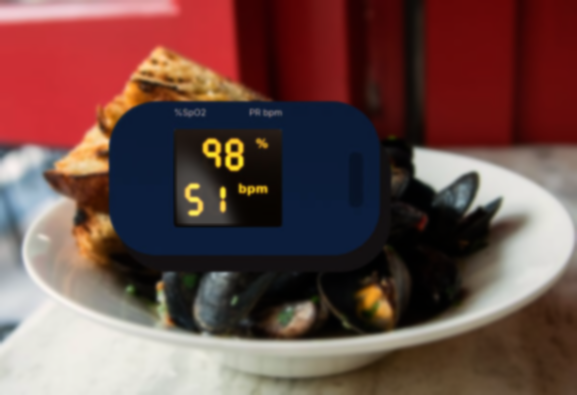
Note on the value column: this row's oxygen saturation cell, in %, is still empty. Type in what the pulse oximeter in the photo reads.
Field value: 98 %
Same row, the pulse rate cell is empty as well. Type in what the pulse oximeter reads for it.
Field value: 51 bpm
